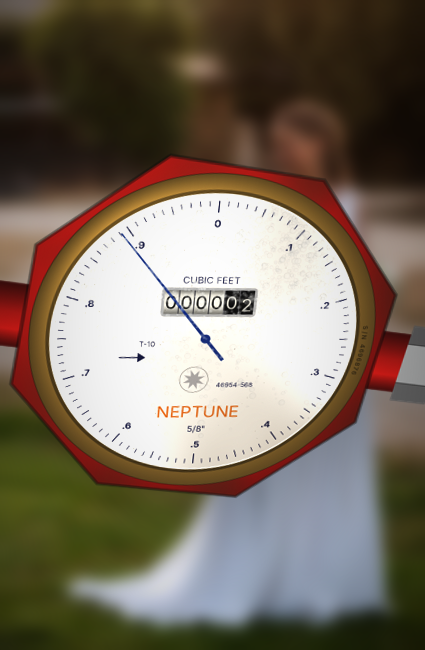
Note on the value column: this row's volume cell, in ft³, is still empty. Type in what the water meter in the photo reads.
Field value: 1.89 ft³
